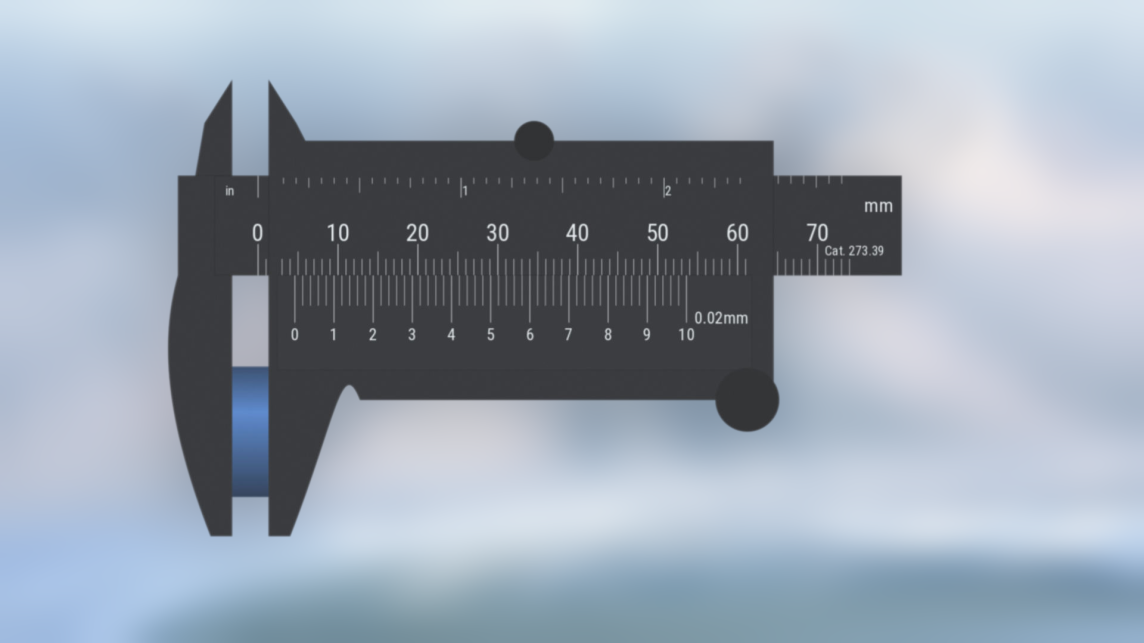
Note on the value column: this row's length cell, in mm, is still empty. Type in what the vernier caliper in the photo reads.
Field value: 4.6 mm
